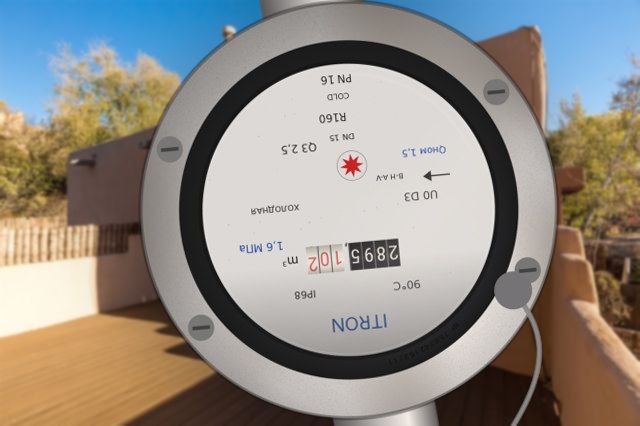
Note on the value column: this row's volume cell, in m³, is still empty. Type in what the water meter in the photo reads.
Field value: 2895.102 m³
